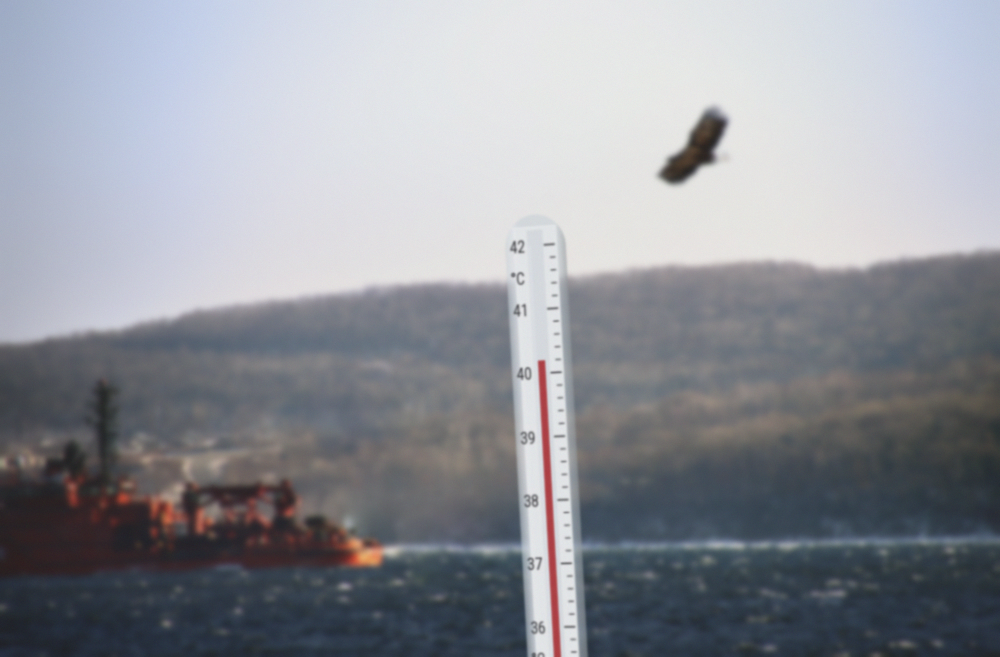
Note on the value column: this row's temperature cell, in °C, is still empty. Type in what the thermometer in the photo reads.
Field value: 40.2 °C
